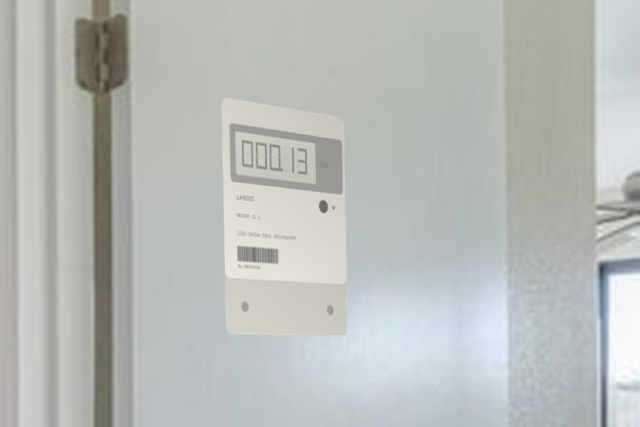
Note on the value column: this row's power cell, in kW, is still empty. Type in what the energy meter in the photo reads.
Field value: 0.13 kW
